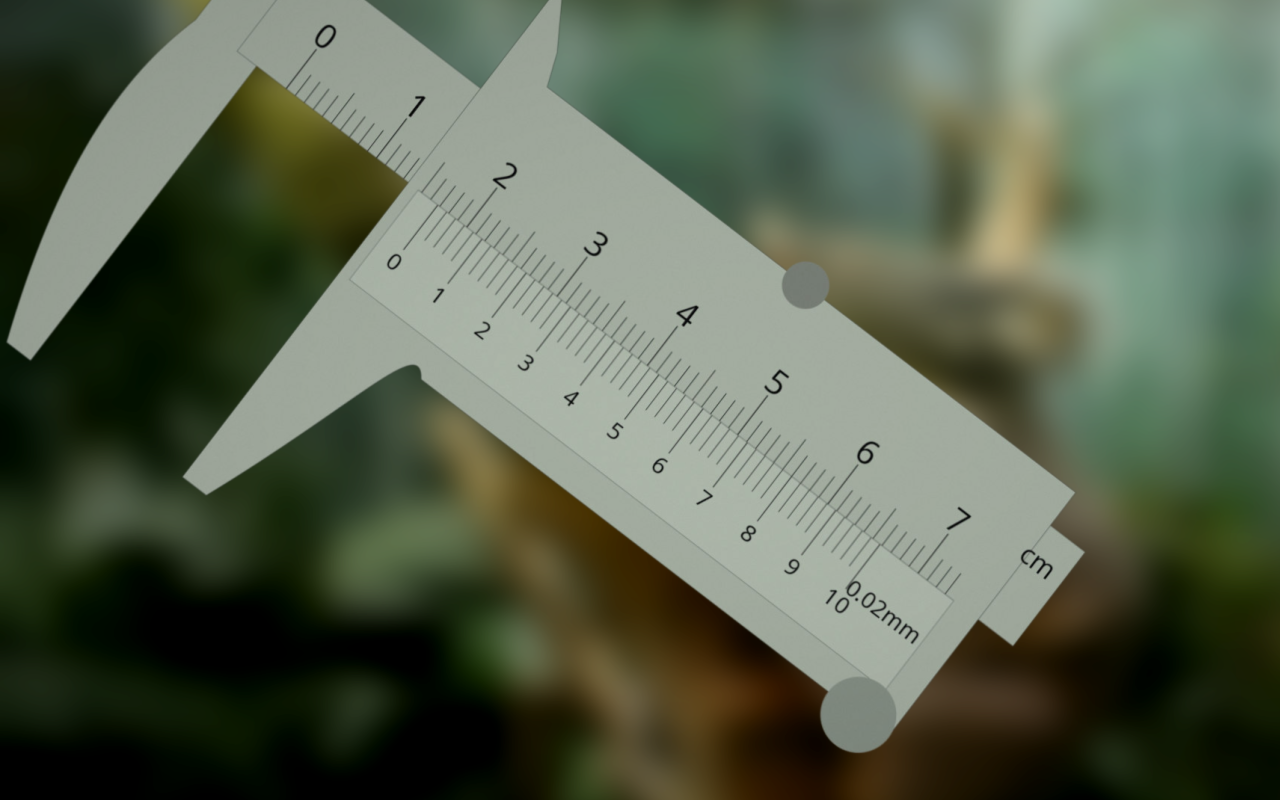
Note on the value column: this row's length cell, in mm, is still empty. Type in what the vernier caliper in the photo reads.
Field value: 16.8 mm
